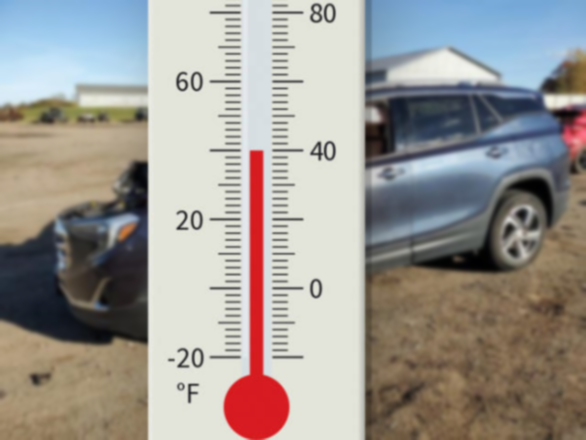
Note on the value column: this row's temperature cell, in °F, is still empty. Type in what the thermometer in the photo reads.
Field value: 40 °F
